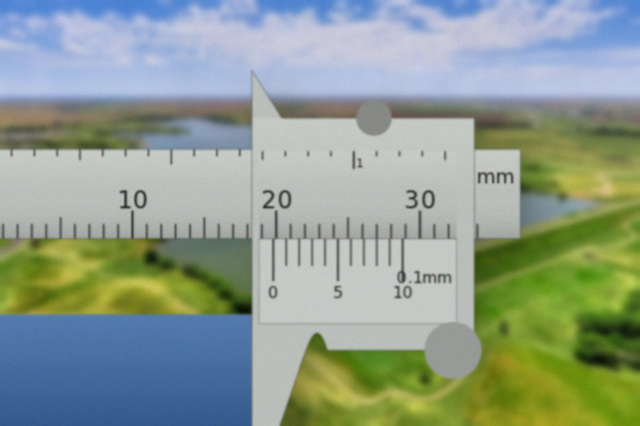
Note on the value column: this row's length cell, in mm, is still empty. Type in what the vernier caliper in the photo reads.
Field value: 19.8 mm
